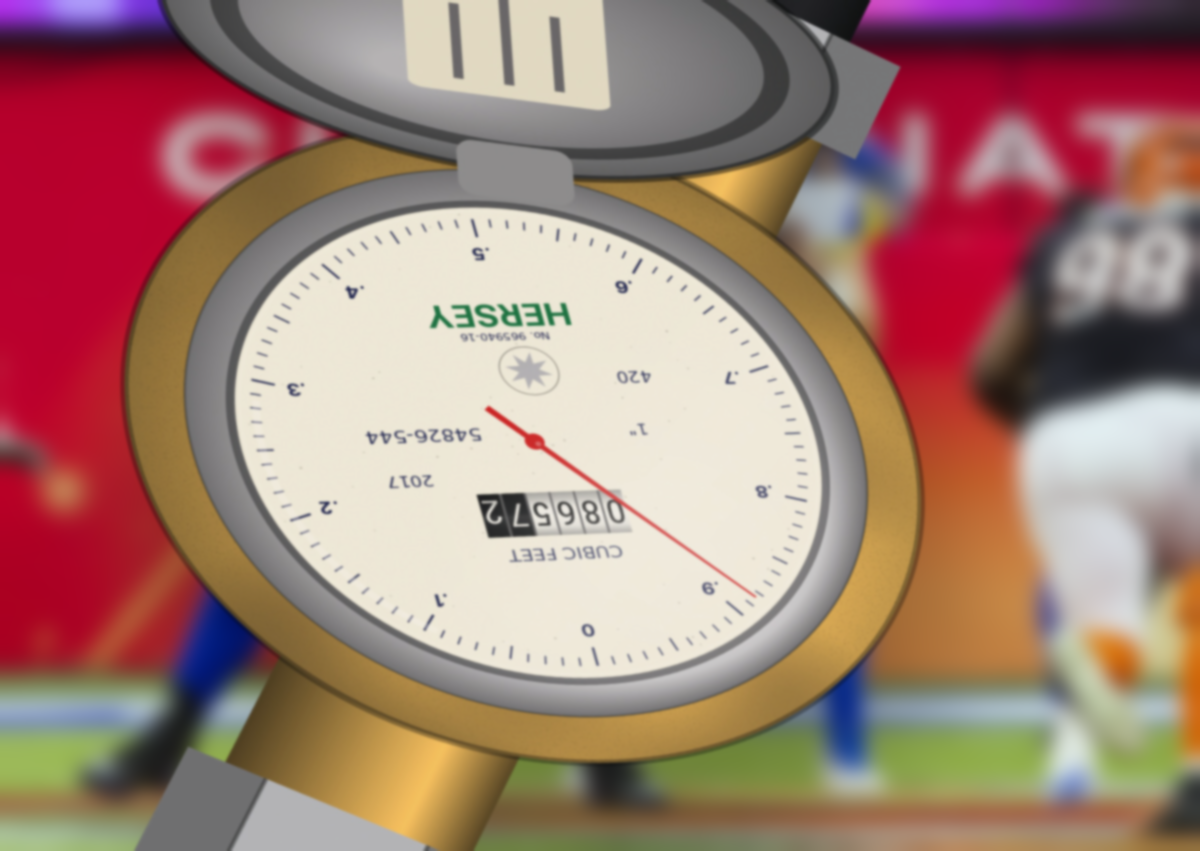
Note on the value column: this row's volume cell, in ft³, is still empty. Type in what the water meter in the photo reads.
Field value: 86571.88 ft³
